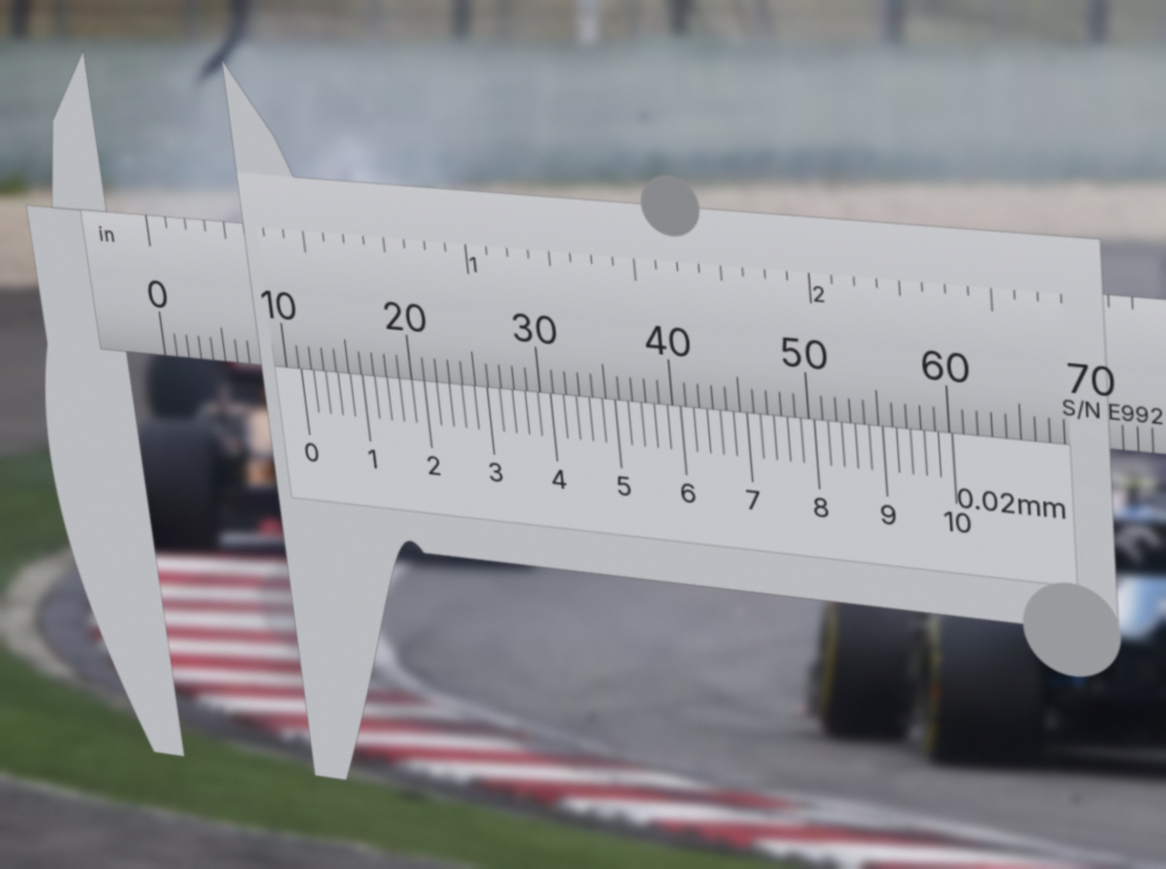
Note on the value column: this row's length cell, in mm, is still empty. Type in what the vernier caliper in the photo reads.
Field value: 11.2 mm
